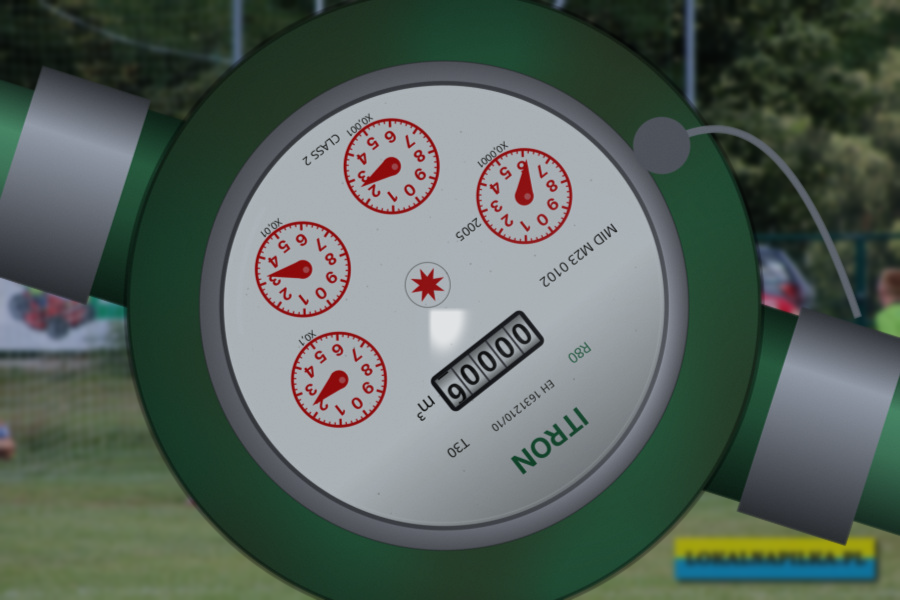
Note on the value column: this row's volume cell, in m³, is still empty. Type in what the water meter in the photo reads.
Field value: 6.2326 m³
